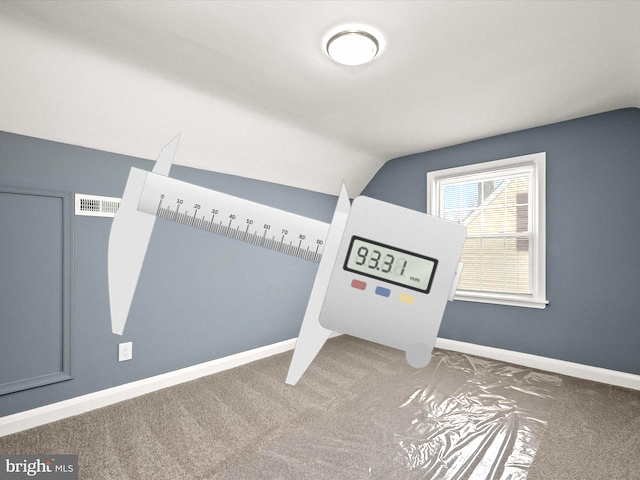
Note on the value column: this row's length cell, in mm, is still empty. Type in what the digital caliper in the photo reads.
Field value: 93.31 mm
